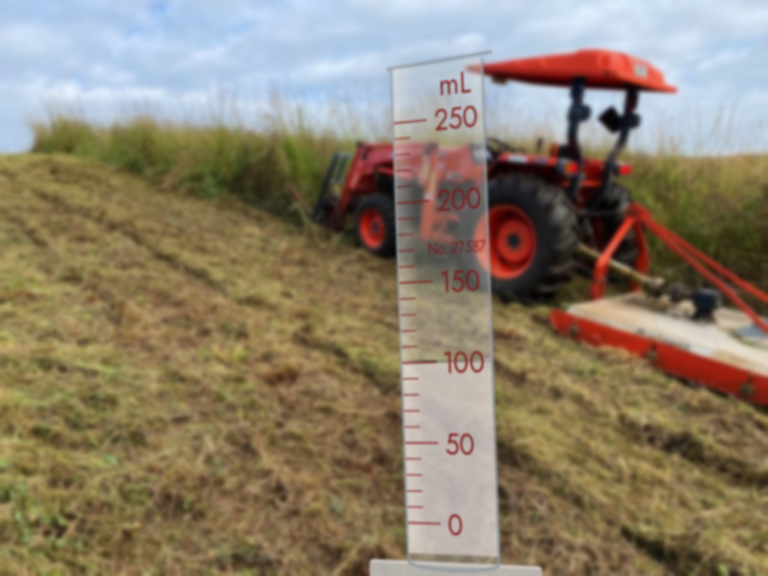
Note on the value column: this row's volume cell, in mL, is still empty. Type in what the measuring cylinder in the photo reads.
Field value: 100 mL
